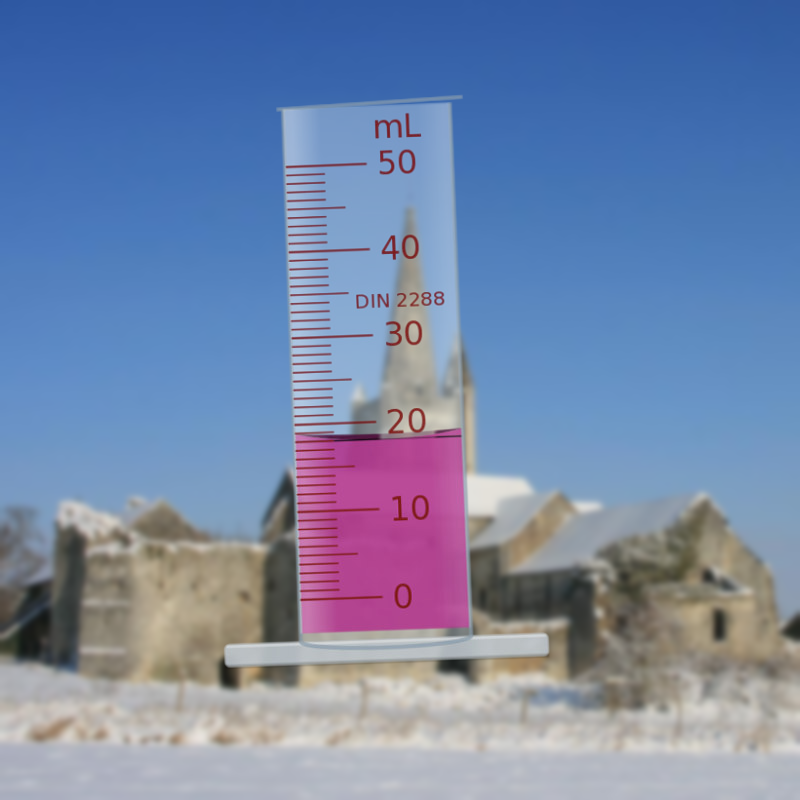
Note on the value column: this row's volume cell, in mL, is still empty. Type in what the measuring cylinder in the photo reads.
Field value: 18 mL
